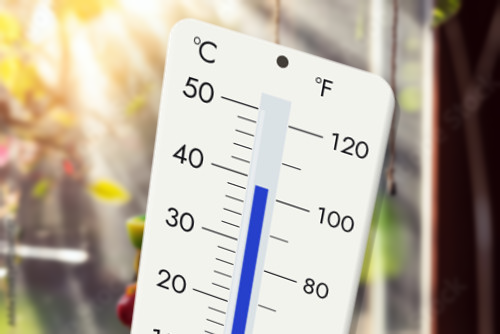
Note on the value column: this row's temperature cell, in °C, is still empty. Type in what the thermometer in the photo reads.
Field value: 39 °C
